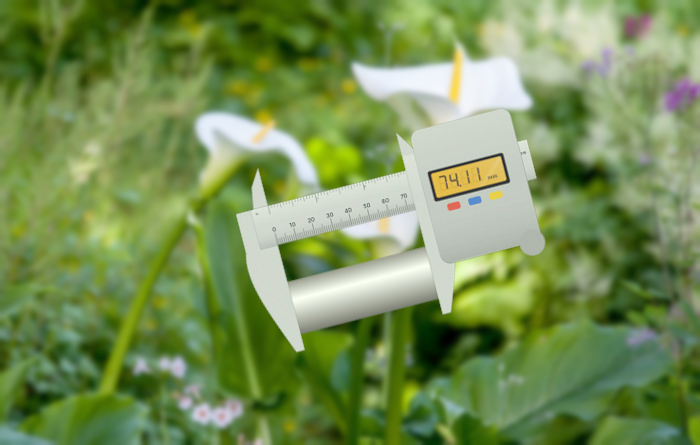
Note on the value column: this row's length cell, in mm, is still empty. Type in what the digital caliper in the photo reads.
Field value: 74.11 mm
